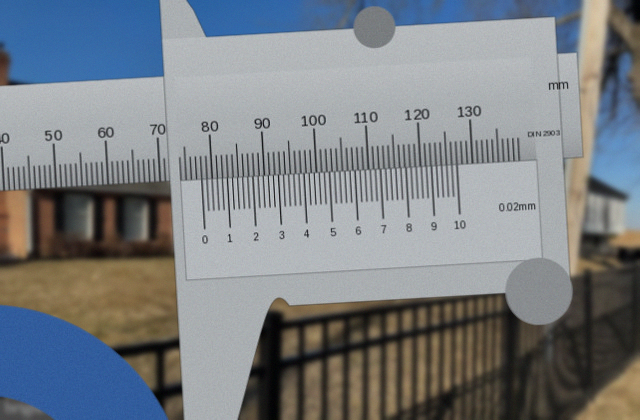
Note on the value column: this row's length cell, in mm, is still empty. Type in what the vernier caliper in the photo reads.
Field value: 78.0 mm
